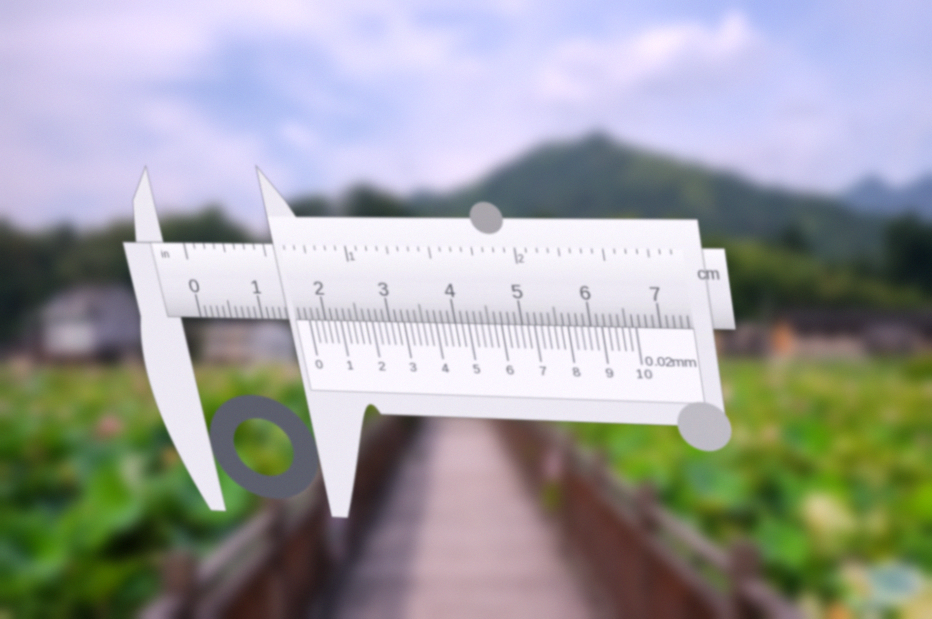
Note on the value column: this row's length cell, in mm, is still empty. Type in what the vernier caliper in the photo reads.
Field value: 17.5 mm
